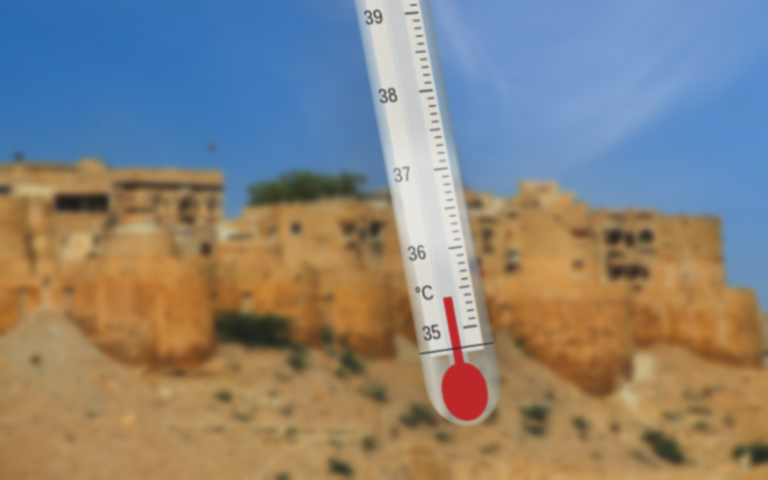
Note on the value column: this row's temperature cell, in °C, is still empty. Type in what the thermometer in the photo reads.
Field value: 35.4 °C
